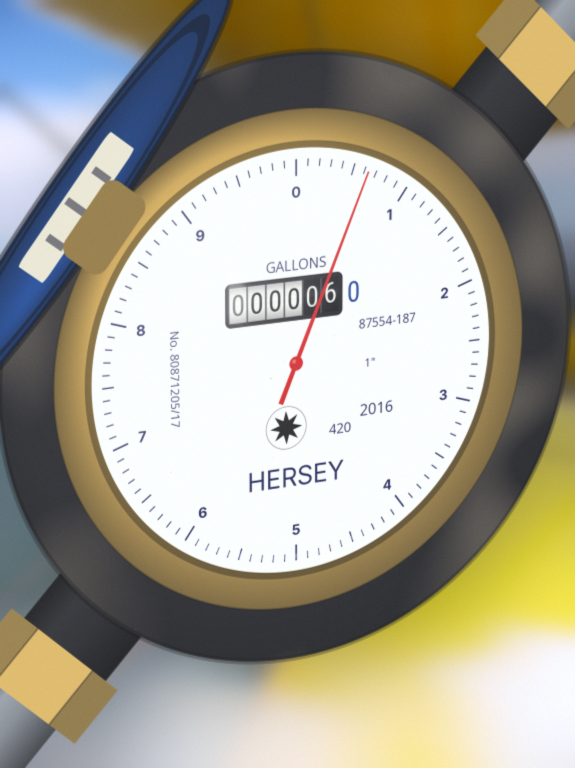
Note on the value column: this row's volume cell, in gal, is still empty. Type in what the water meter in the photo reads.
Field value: 60.6 gal
